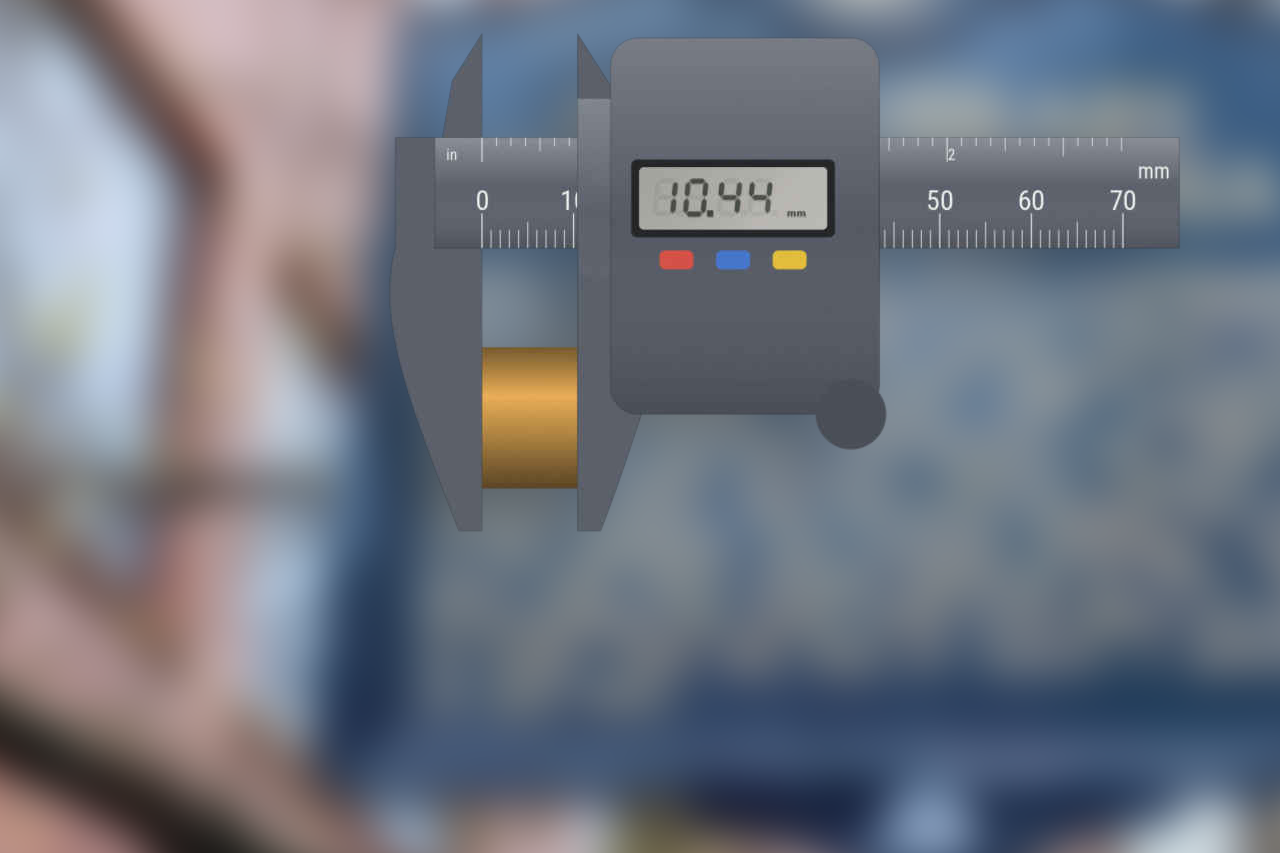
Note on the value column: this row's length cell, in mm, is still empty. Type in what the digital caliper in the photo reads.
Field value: 10.44 mm
